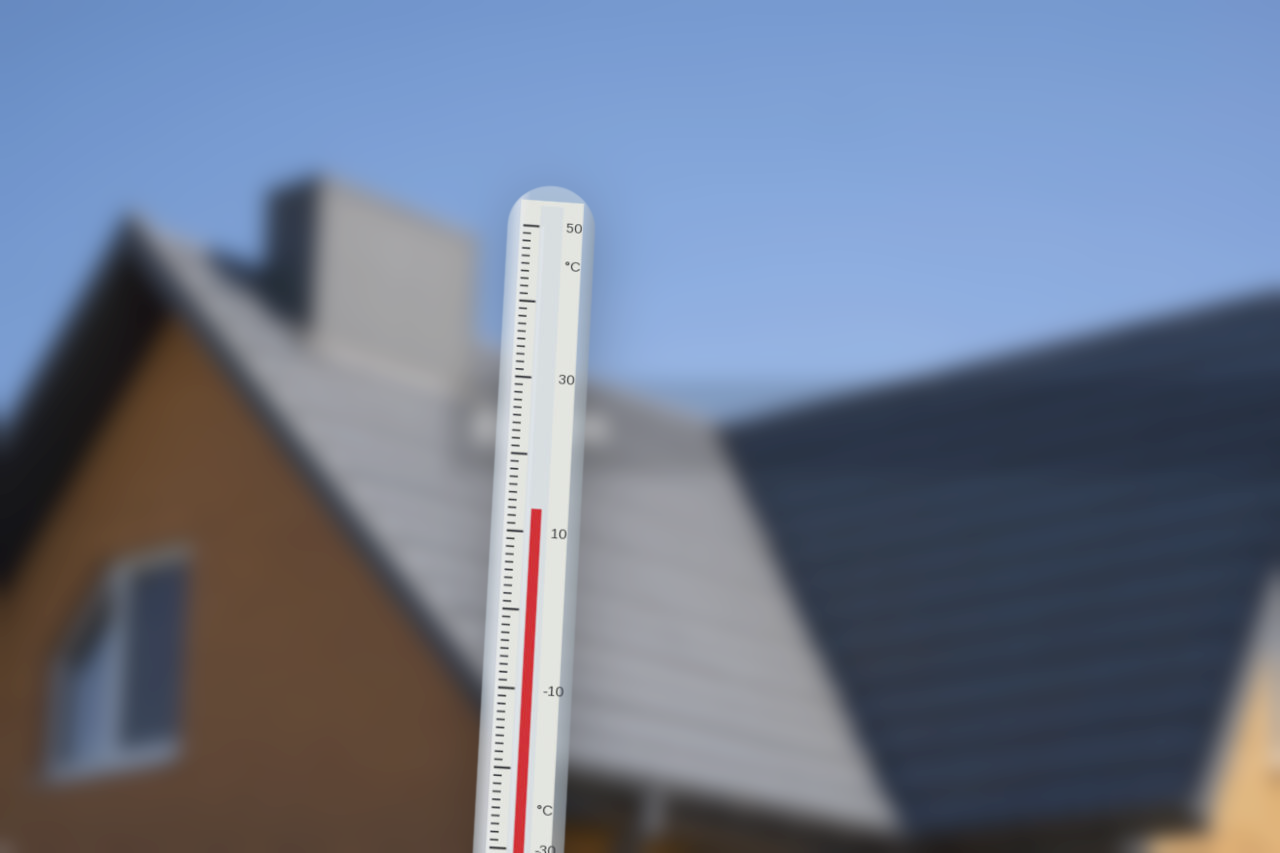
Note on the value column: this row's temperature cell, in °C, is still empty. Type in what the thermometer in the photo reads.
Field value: 13 °C
